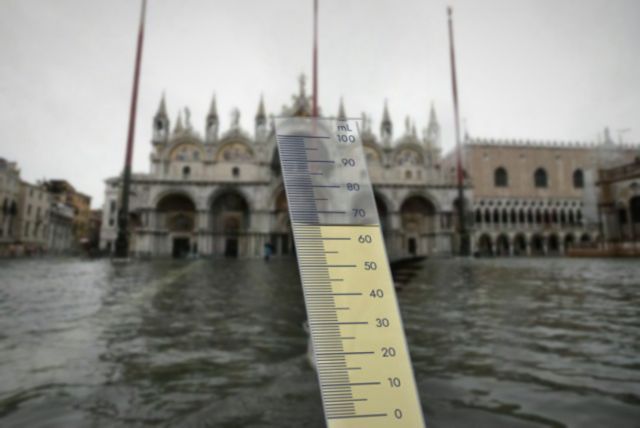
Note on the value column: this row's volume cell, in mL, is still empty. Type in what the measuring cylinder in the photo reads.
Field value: 65 mL
